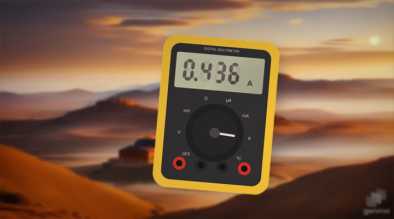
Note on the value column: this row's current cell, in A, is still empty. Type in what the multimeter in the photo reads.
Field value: 0.436 A
